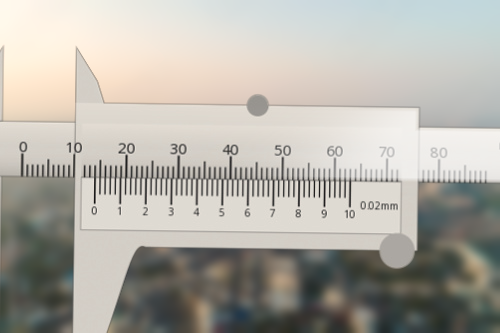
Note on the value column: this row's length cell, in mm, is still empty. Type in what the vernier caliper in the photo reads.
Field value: 14.0 mm
